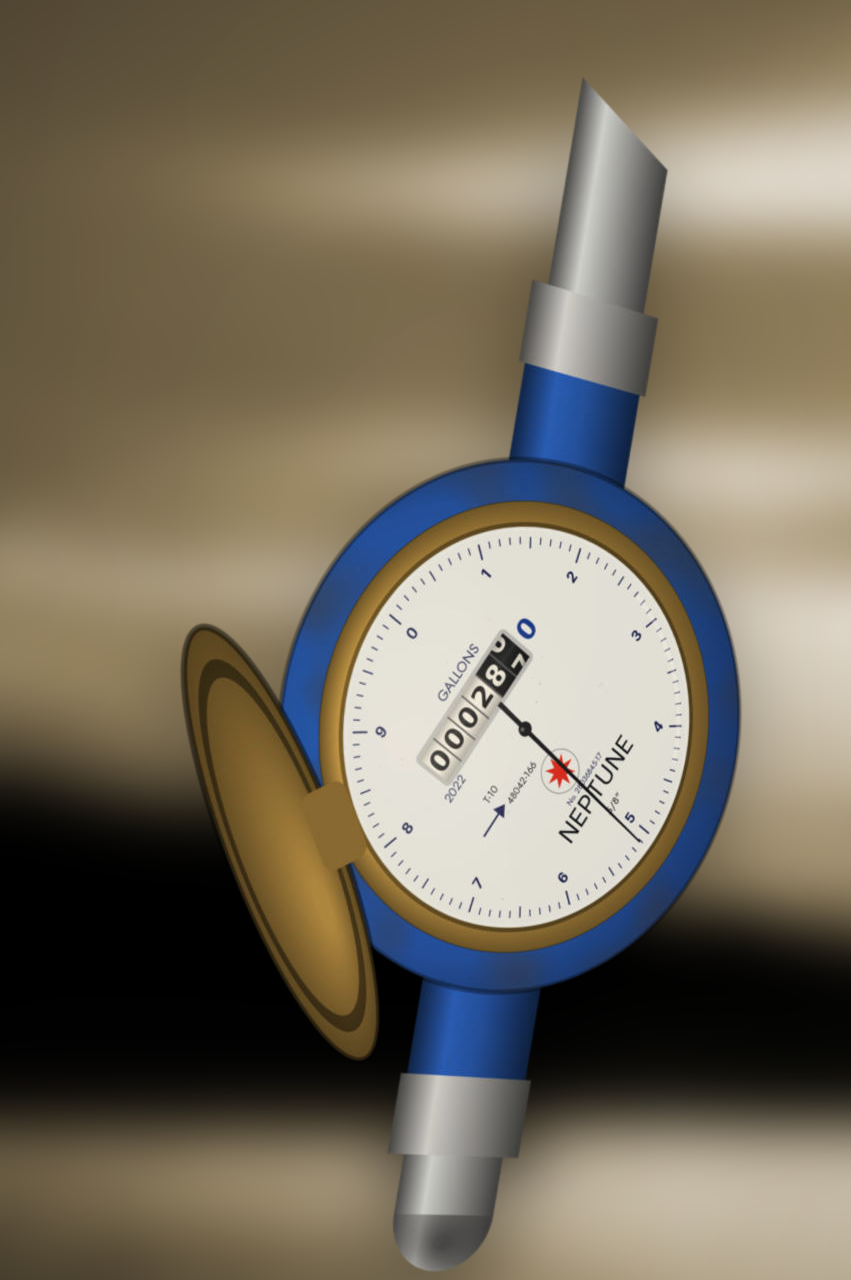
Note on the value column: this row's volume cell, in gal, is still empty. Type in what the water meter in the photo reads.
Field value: 2865.1 gal
